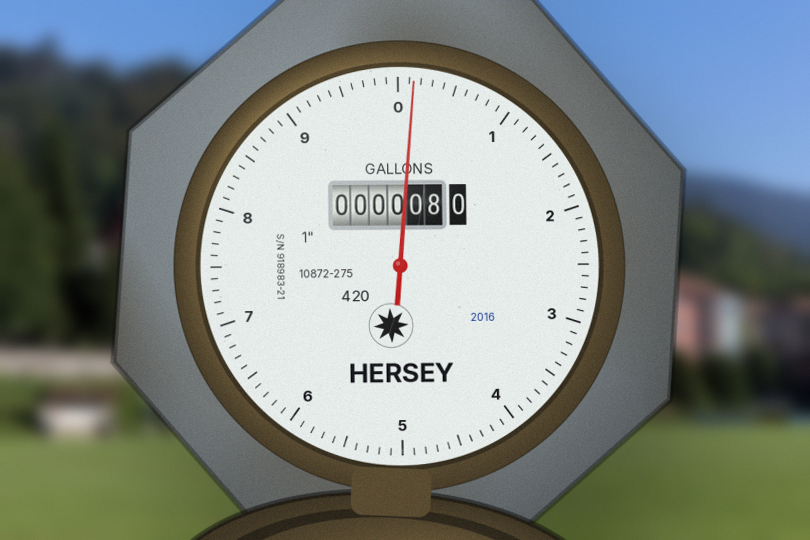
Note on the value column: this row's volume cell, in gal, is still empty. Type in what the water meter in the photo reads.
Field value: 80.1 gal
